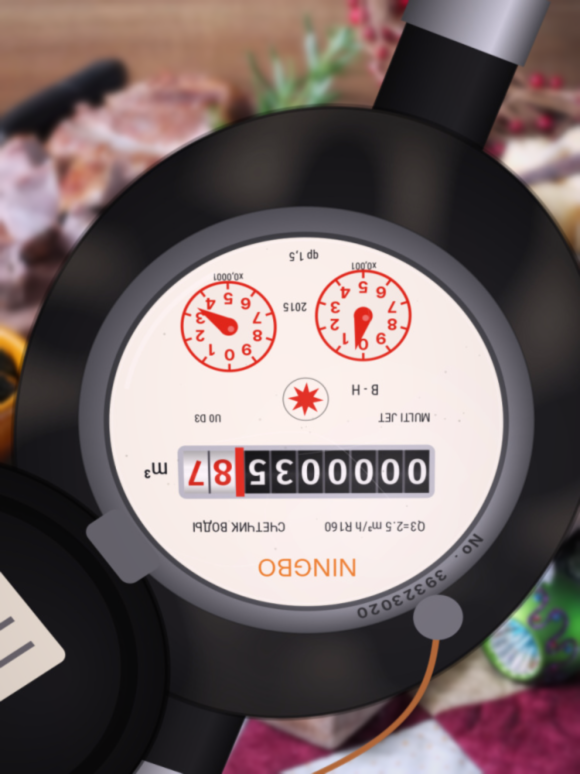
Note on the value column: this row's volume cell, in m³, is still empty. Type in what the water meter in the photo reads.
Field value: 35.8703 m³
